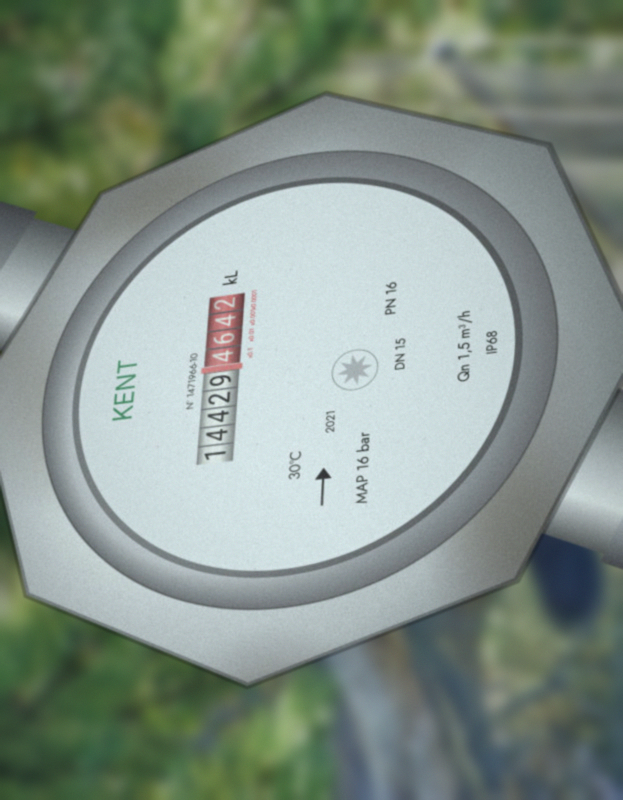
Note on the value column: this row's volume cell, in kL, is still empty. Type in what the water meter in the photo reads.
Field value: 14429.4642 kL
